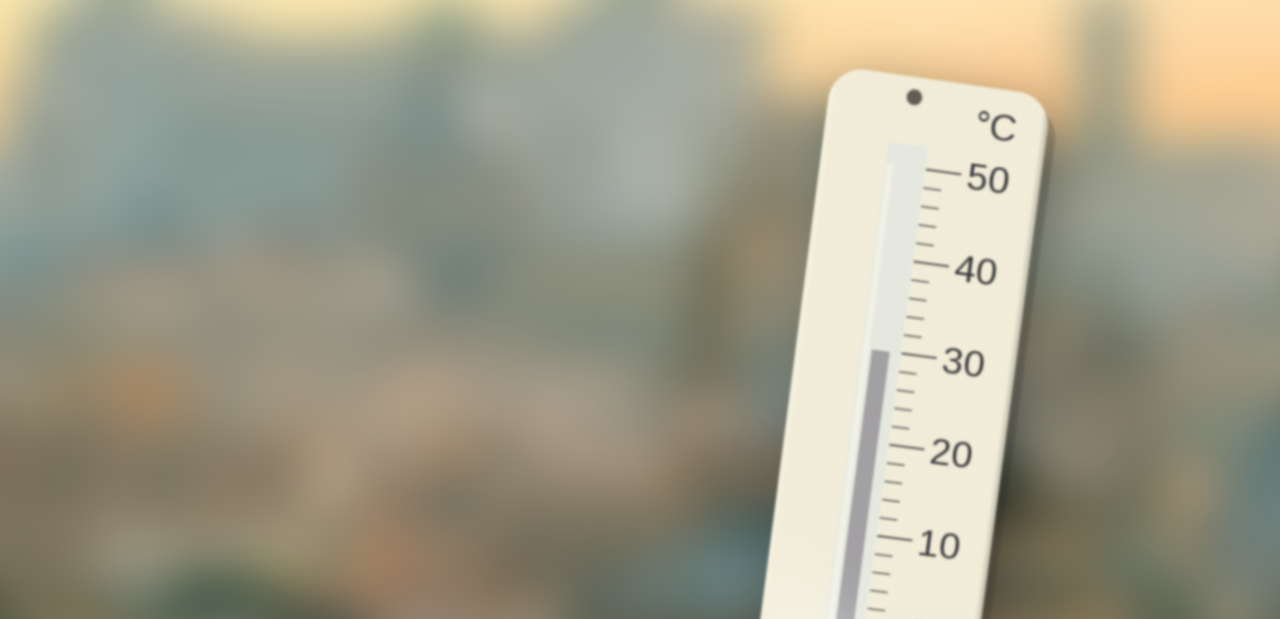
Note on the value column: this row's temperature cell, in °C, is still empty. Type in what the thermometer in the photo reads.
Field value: 30 °C
